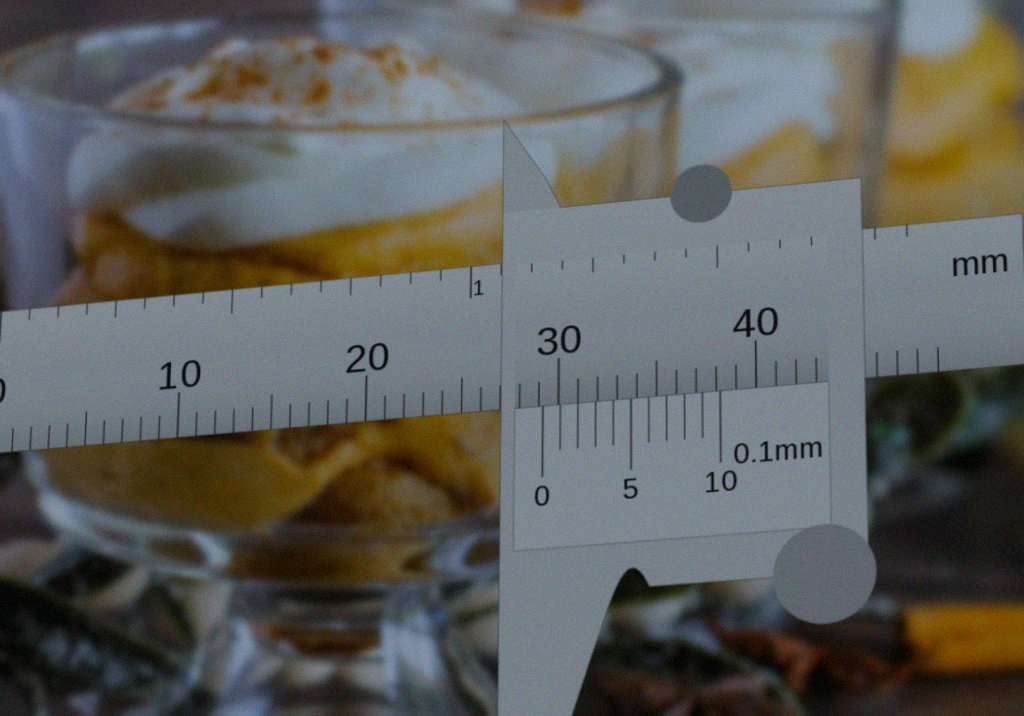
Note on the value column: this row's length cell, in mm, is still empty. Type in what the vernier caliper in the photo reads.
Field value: 29.2 mm
